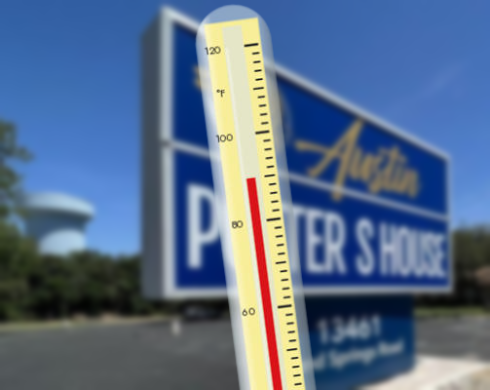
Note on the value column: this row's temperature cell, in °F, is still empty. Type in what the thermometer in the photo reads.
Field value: 90 °F
